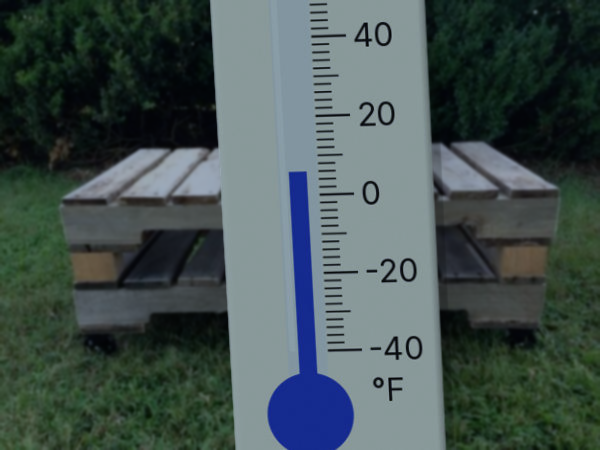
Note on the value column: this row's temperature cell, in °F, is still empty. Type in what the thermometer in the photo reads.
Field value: 6 °F
